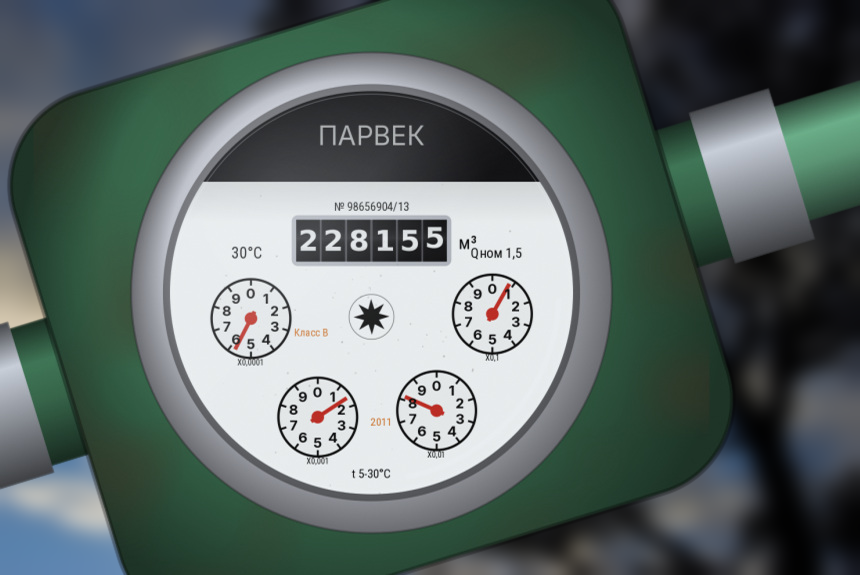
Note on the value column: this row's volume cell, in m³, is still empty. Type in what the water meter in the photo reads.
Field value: 228155.0815 m³
